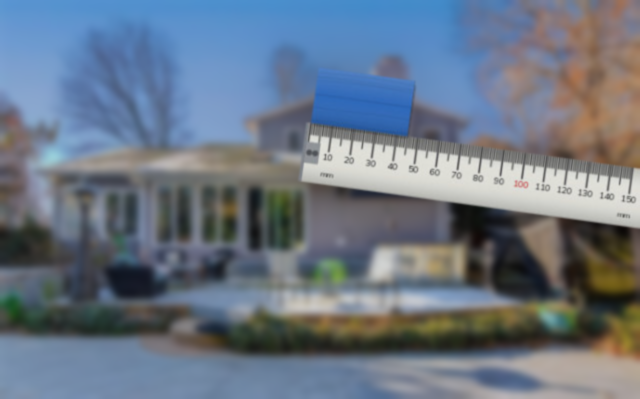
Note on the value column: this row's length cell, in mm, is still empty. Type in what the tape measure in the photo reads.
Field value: 45 mm
